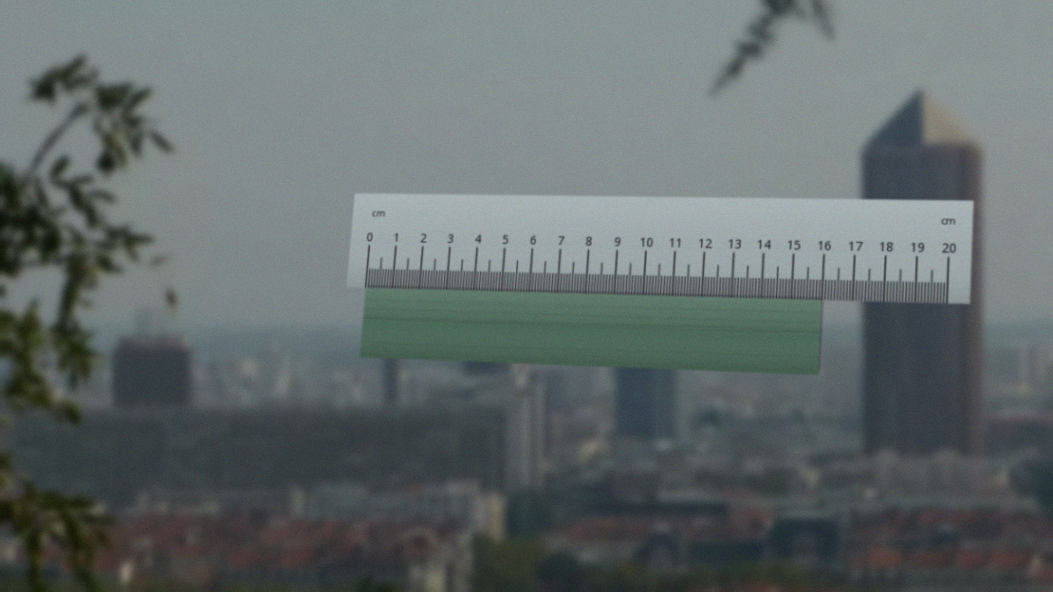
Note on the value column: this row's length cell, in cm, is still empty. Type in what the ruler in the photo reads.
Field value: 16 cm
